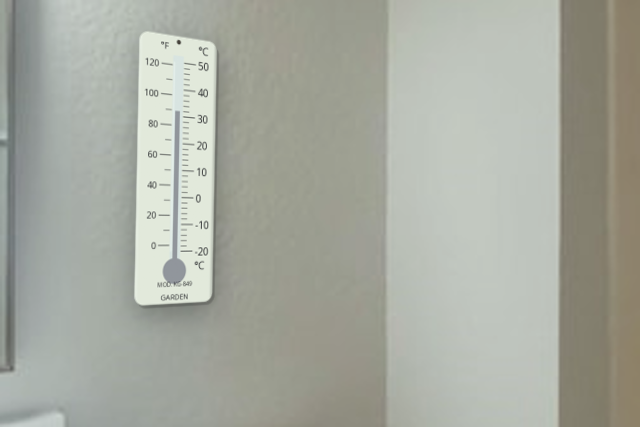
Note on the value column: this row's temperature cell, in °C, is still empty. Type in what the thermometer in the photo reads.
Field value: 32 °C
